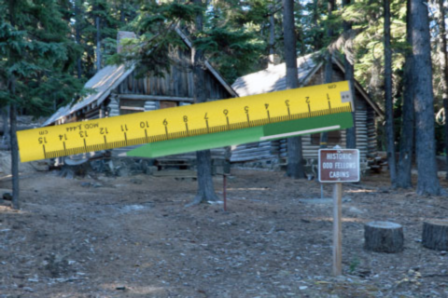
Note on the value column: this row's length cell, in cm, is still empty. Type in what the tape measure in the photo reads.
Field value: 11.5 cm
